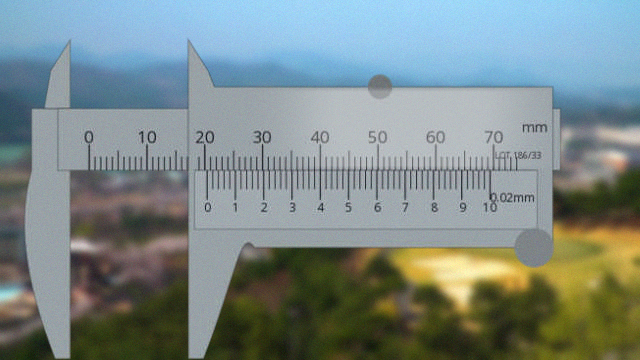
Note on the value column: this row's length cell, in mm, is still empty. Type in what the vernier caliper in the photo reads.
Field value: 20.4 mm
